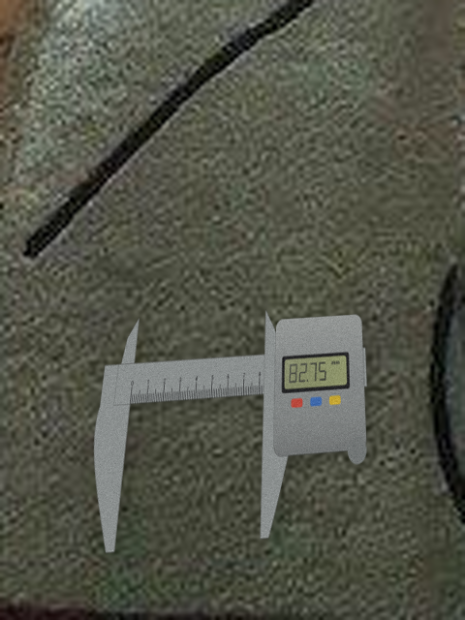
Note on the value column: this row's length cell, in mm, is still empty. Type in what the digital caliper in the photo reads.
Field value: 82.75 mm
